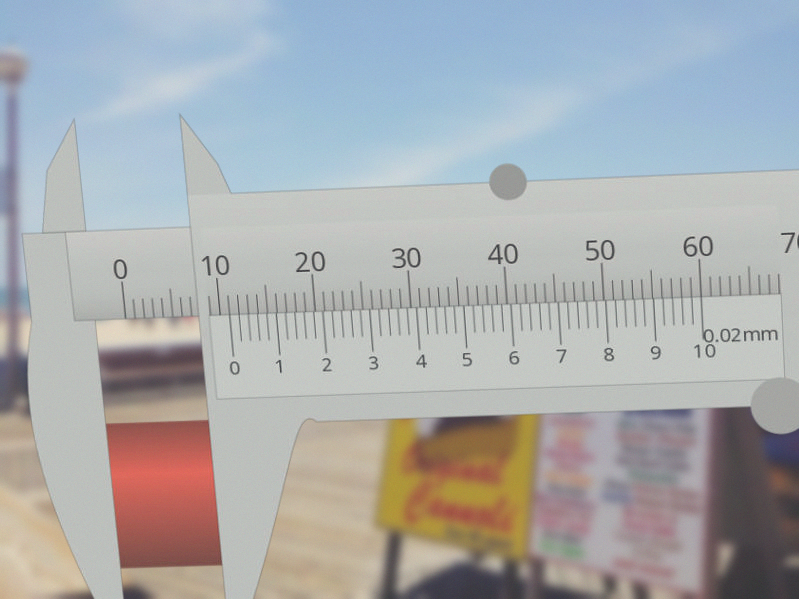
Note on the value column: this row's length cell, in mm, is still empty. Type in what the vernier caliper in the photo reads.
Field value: 11.0 mm
